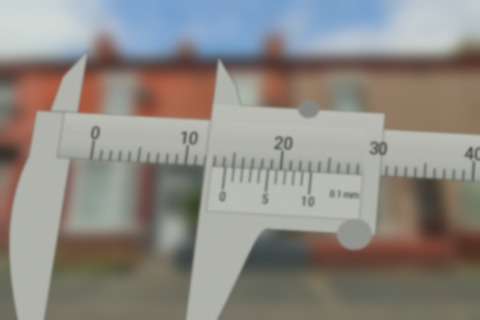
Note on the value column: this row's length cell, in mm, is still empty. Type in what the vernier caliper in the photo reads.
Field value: 14.2 mm
